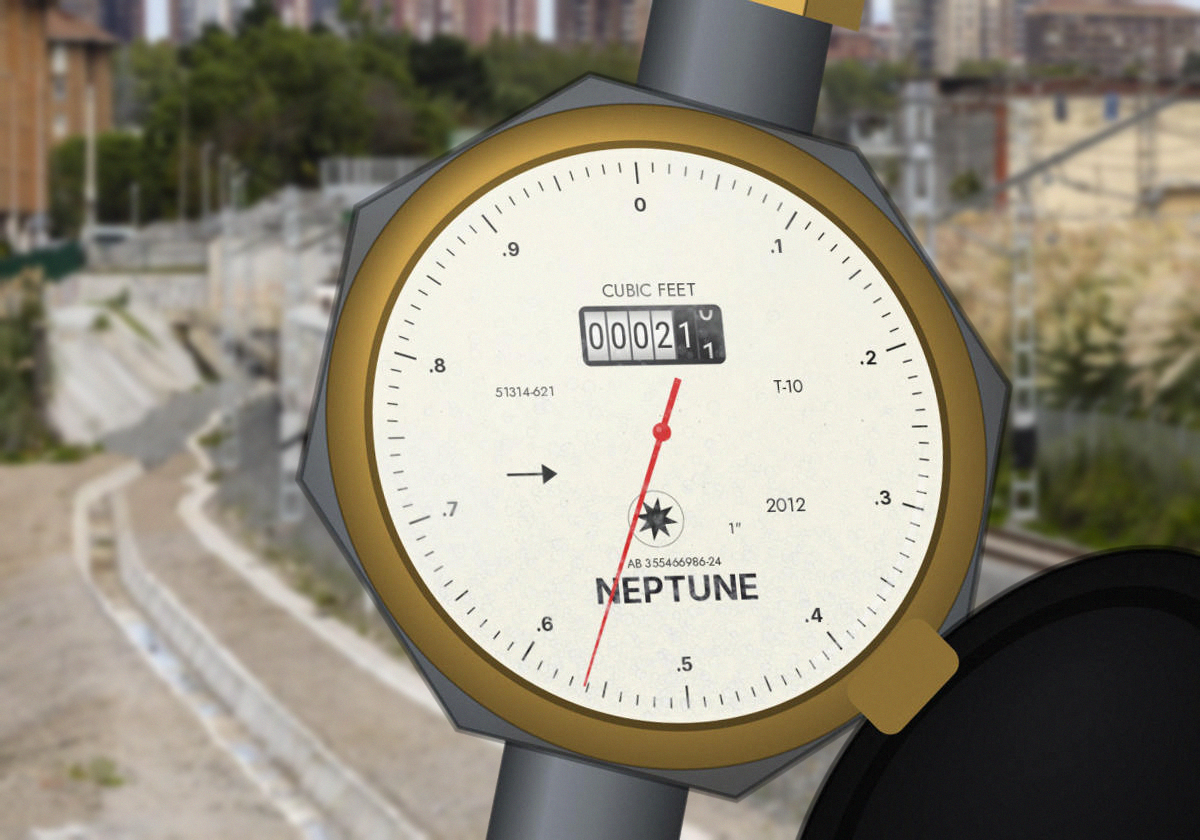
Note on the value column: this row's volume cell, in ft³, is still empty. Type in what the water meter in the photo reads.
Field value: 210.56 ft³
